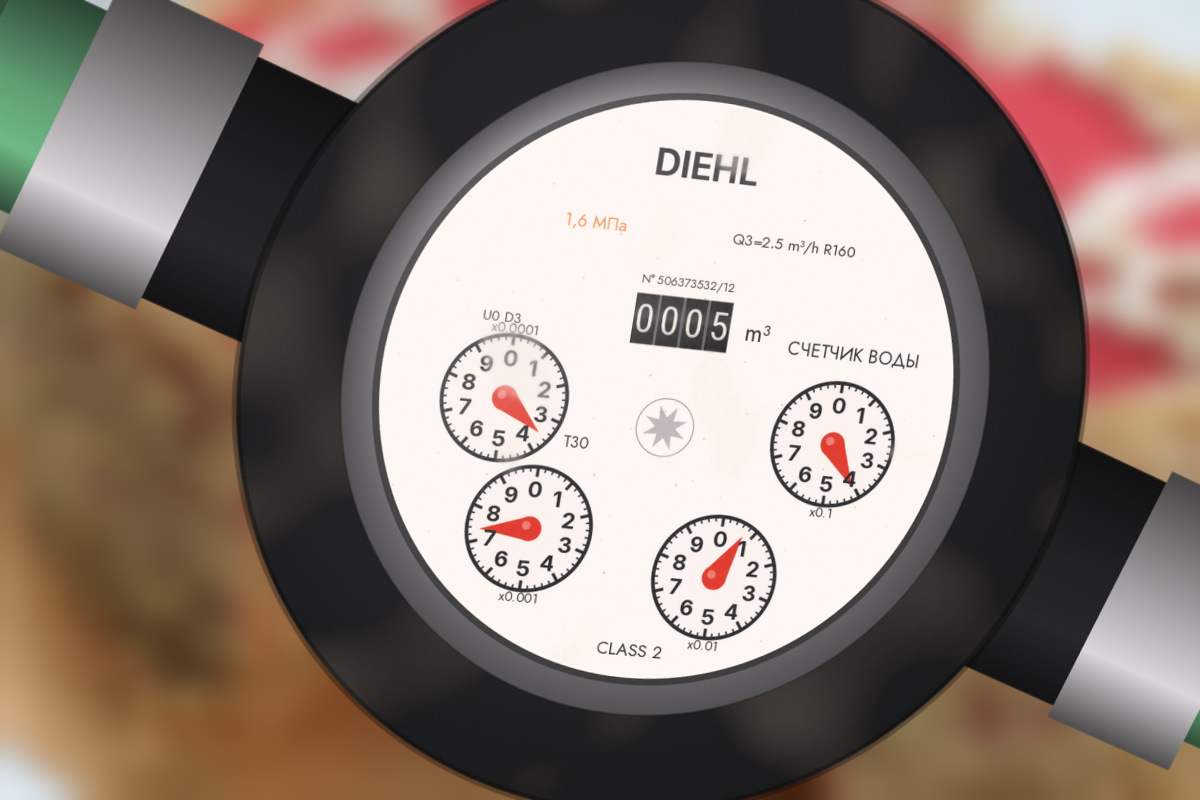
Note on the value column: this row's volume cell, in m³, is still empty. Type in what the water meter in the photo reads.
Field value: 5.4073 m³
